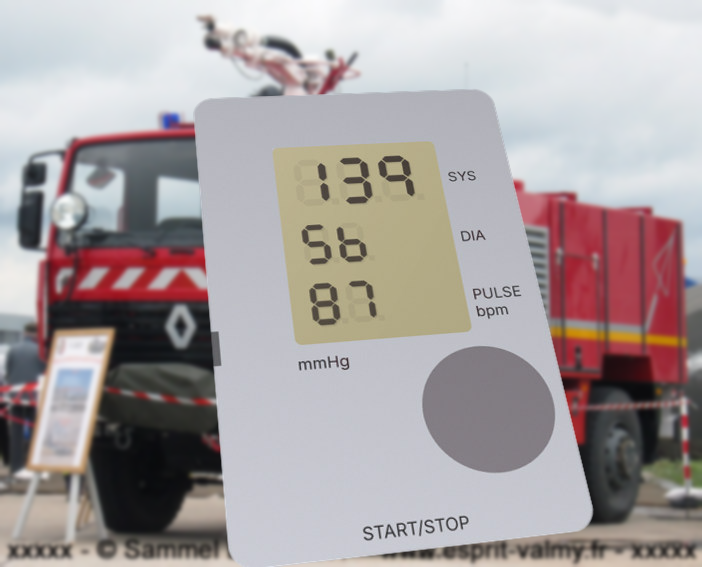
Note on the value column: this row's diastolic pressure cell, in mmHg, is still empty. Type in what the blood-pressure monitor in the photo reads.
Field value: 56 mmHg
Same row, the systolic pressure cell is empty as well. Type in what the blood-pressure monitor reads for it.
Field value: 139 mmHg
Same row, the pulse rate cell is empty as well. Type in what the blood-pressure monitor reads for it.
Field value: 87 bpm
